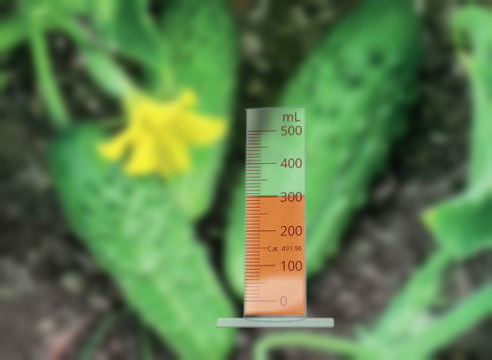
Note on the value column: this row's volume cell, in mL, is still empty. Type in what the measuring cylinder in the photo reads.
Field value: 300 mL
